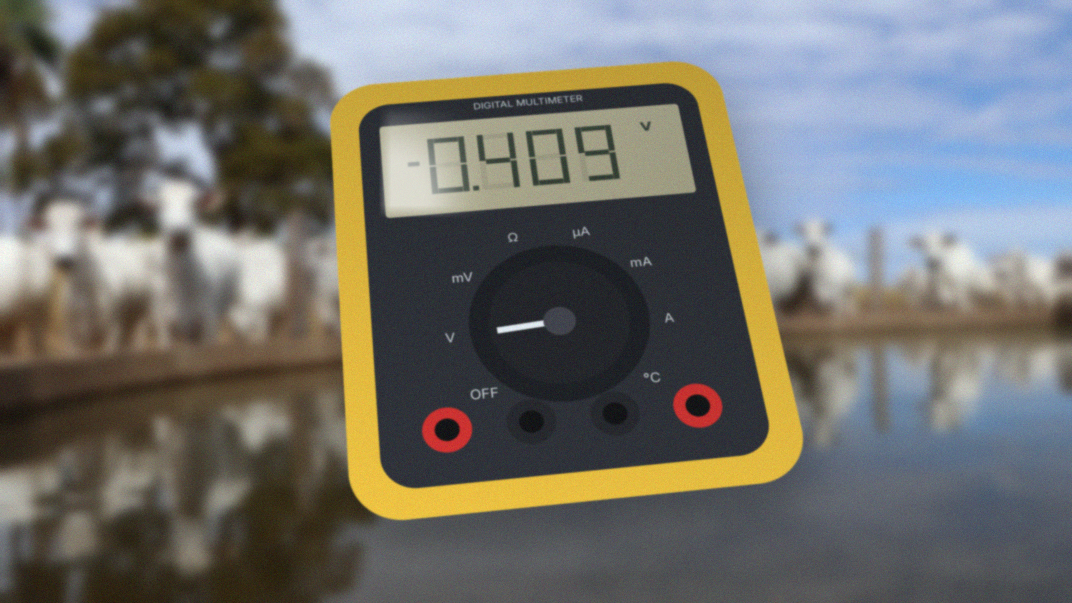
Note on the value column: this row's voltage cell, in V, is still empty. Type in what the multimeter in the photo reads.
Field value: -0.409 V
